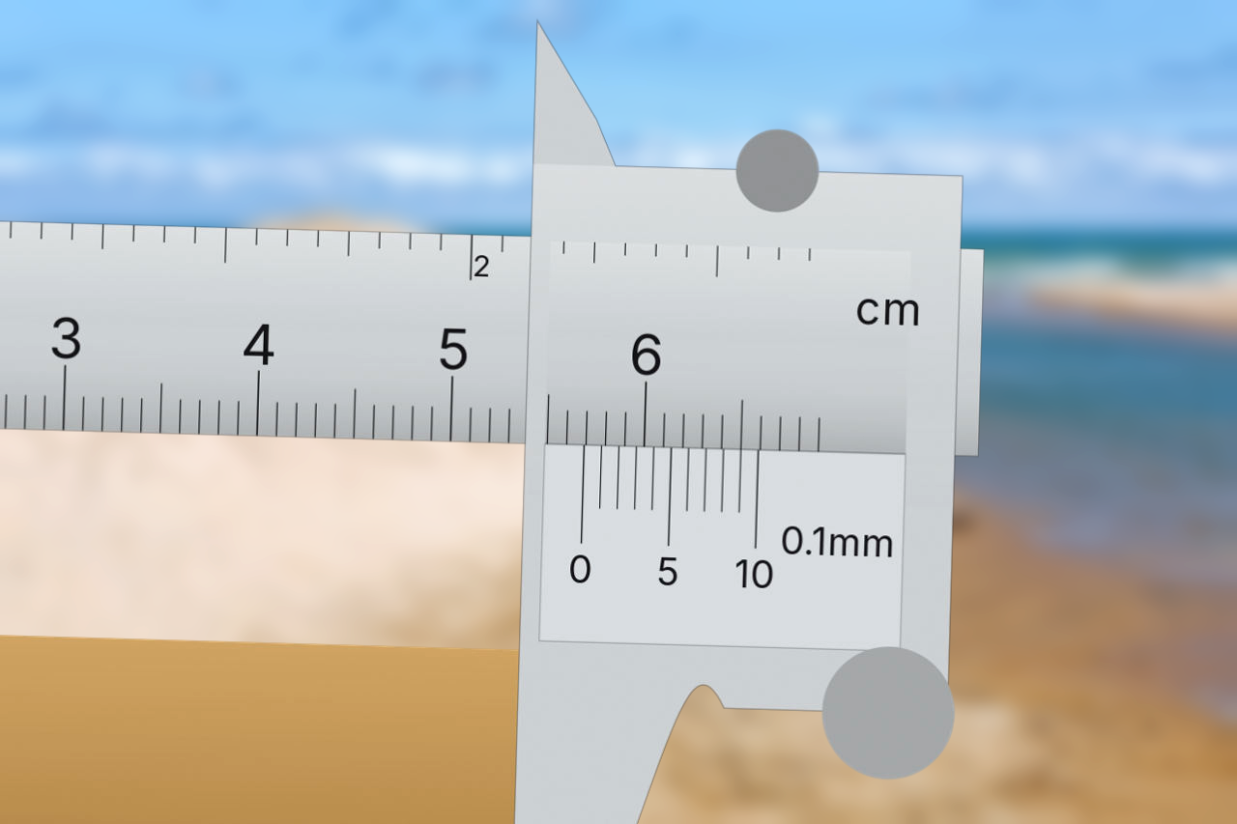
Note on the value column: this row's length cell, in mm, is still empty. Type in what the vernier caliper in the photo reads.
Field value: 56.9 mm
